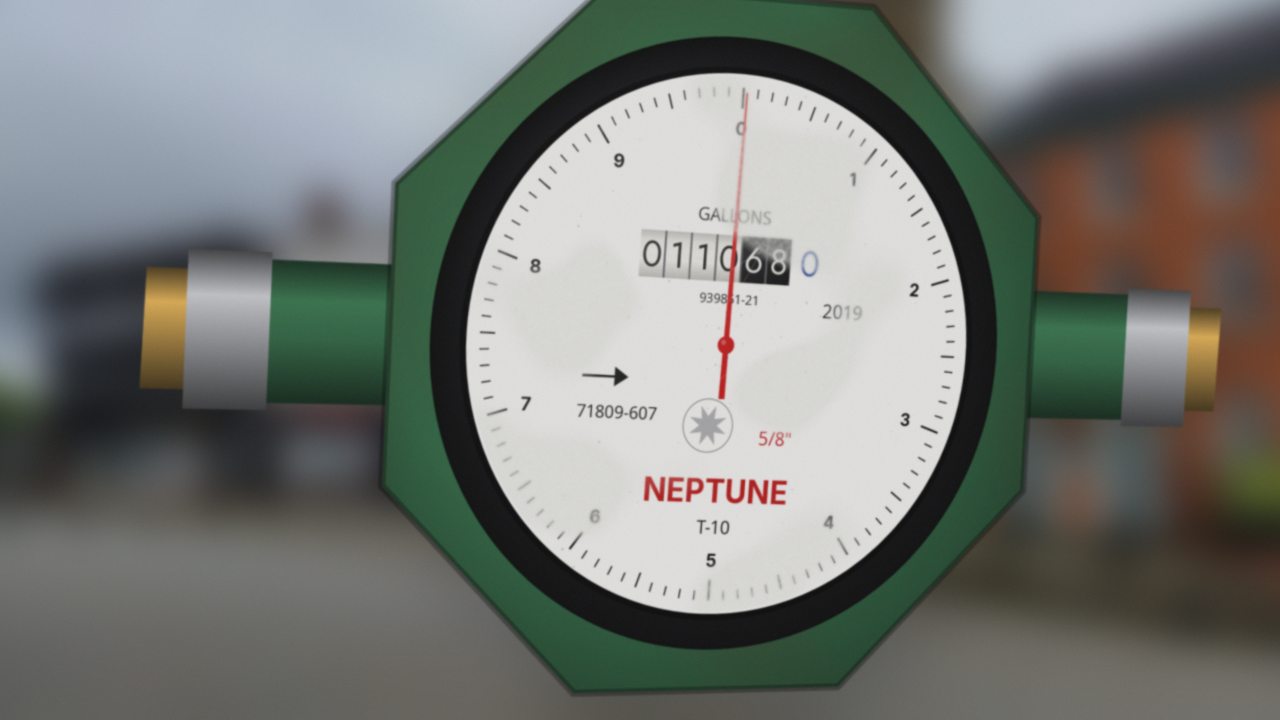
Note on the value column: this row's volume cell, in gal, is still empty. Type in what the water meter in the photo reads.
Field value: 110680.0 gal
